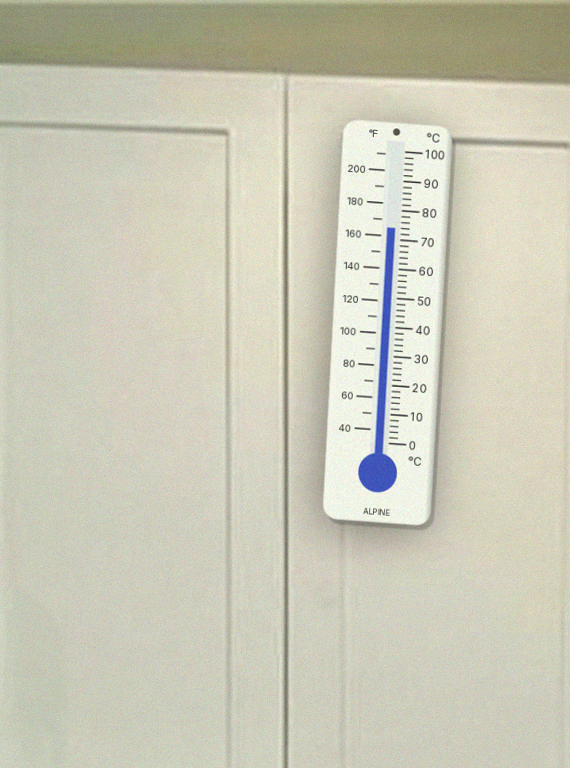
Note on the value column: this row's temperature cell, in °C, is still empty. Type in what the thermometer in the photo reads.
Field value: 74 °C
